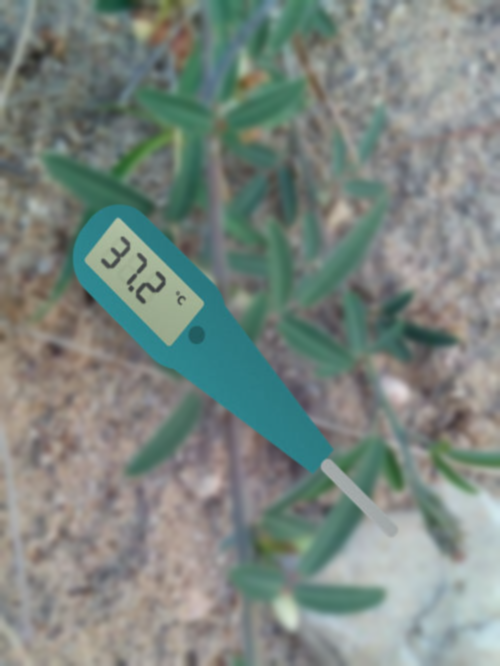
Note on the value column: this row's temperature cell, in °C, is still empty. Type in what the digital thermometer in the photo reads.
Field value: 37.2 °C
